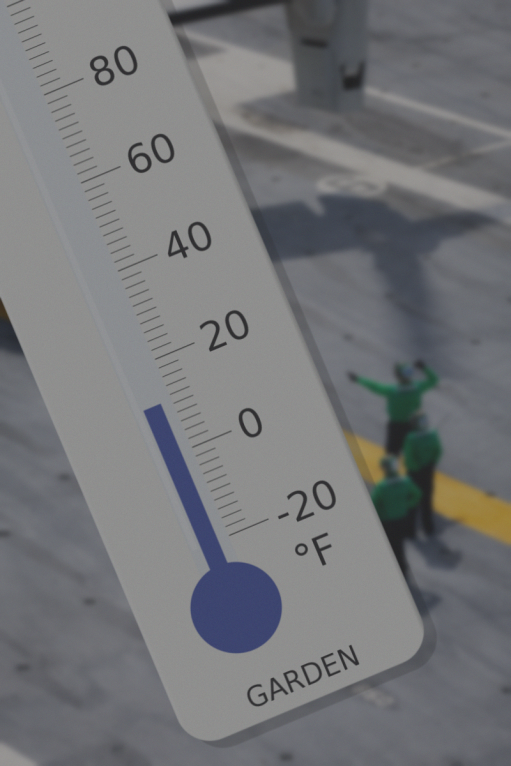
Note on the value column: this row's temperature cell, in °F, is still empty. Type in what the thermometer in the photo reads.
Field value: 11 °F
